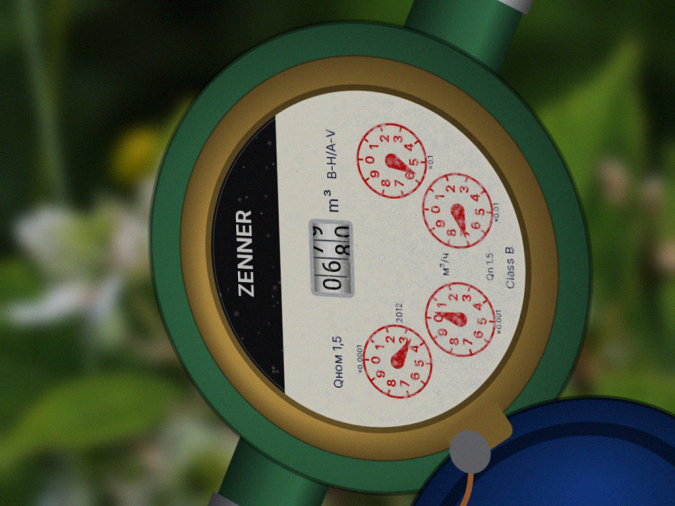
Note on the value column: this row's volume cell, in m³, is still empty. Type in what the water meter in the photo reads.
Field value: 679.5703 m³
